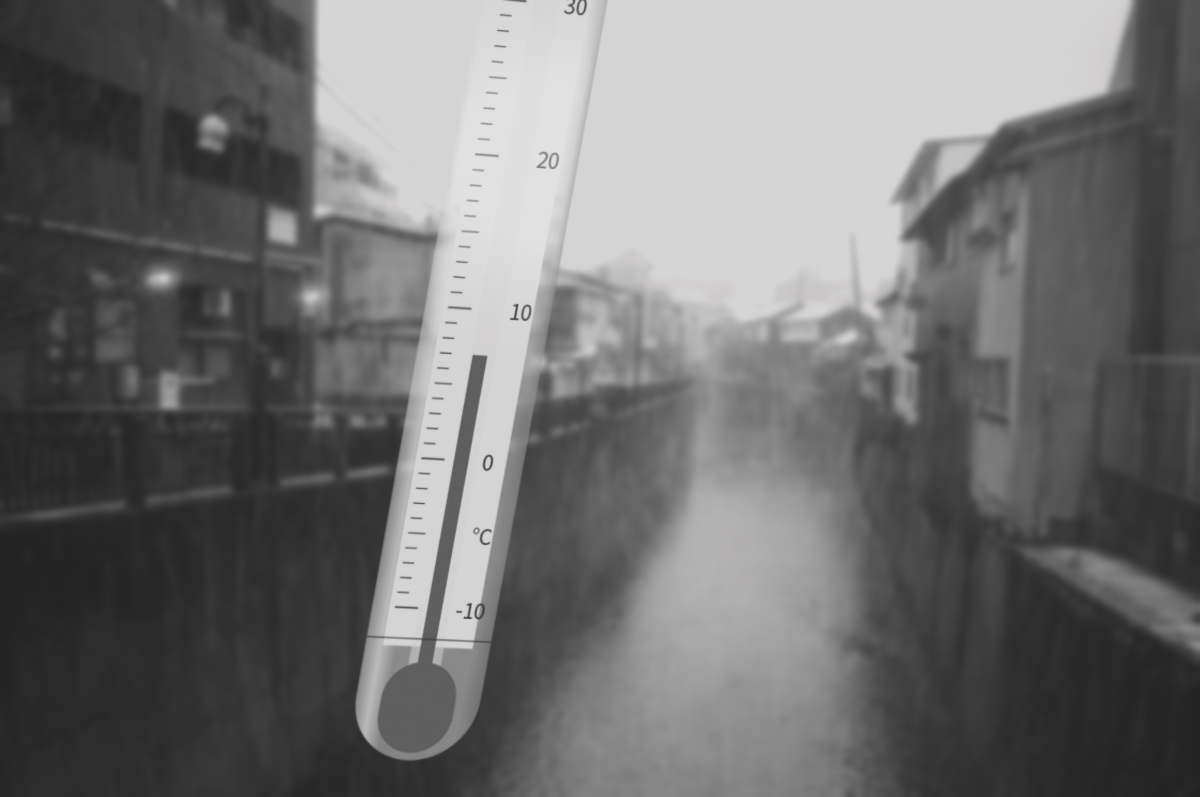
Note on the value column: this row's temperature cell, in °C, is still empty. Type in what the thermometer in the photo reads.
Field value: 7 °C
